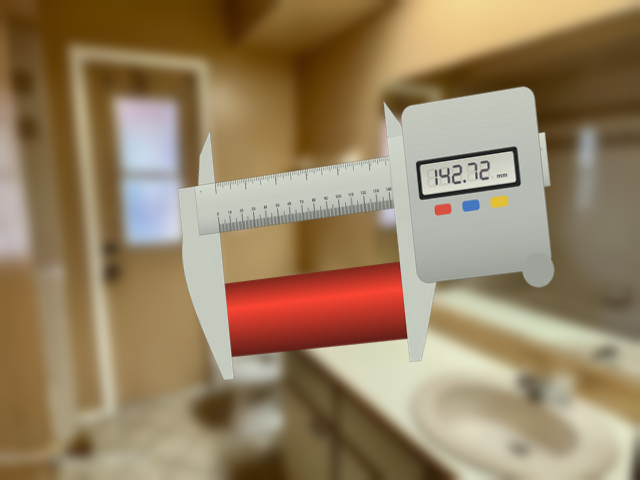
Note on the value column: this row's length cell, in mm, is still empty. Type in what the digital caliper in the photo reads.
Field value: 142.72 mm
